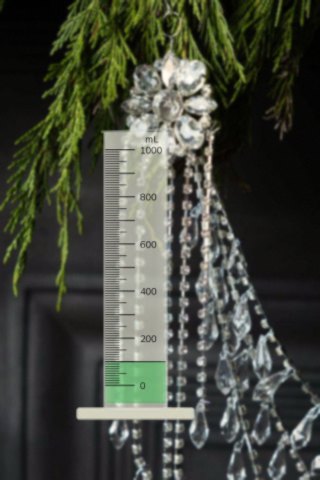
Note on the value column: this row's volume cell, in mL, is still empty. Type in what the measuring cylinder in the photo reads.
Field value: 100 mL
